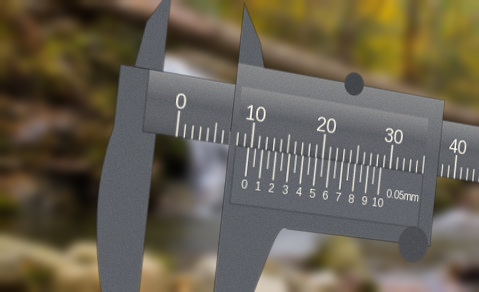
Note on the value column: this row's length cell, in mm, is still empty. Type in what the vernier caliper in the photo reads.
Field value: 9.6 mm
